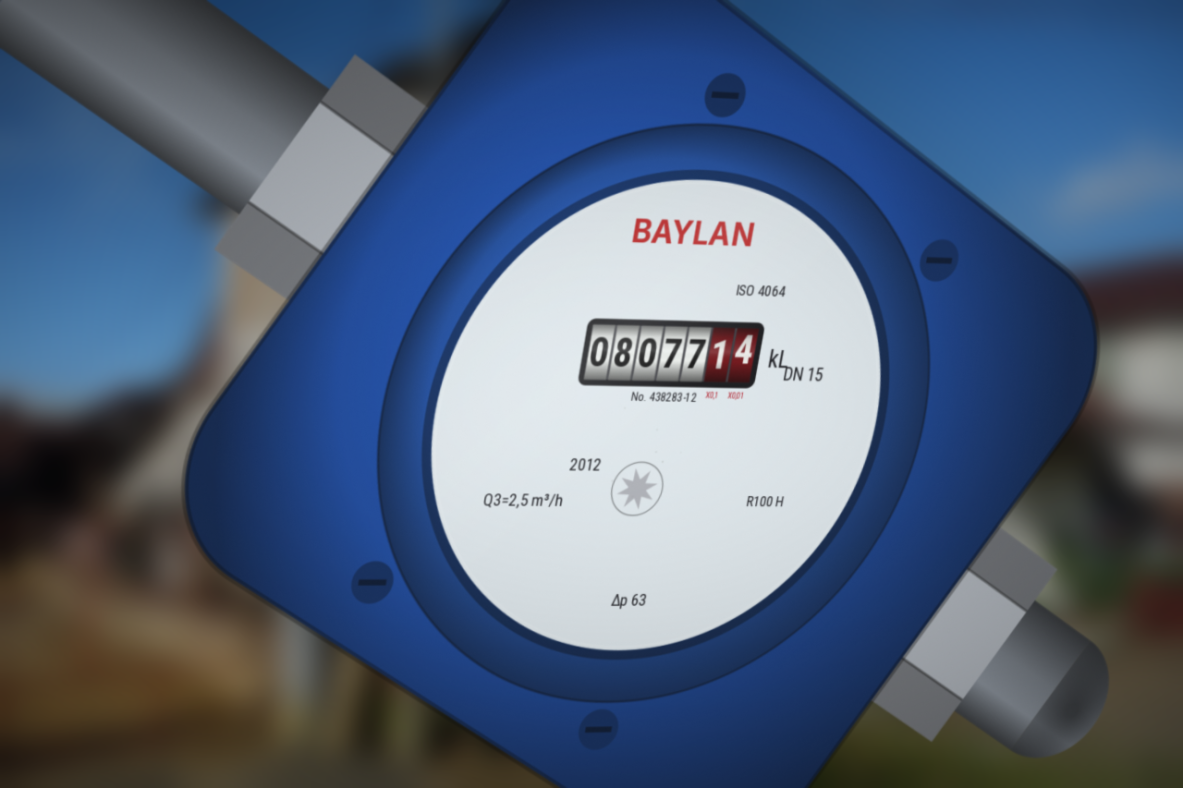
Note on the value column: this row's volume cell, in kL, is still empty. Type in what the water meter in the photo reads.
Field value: 8077.14 kL
